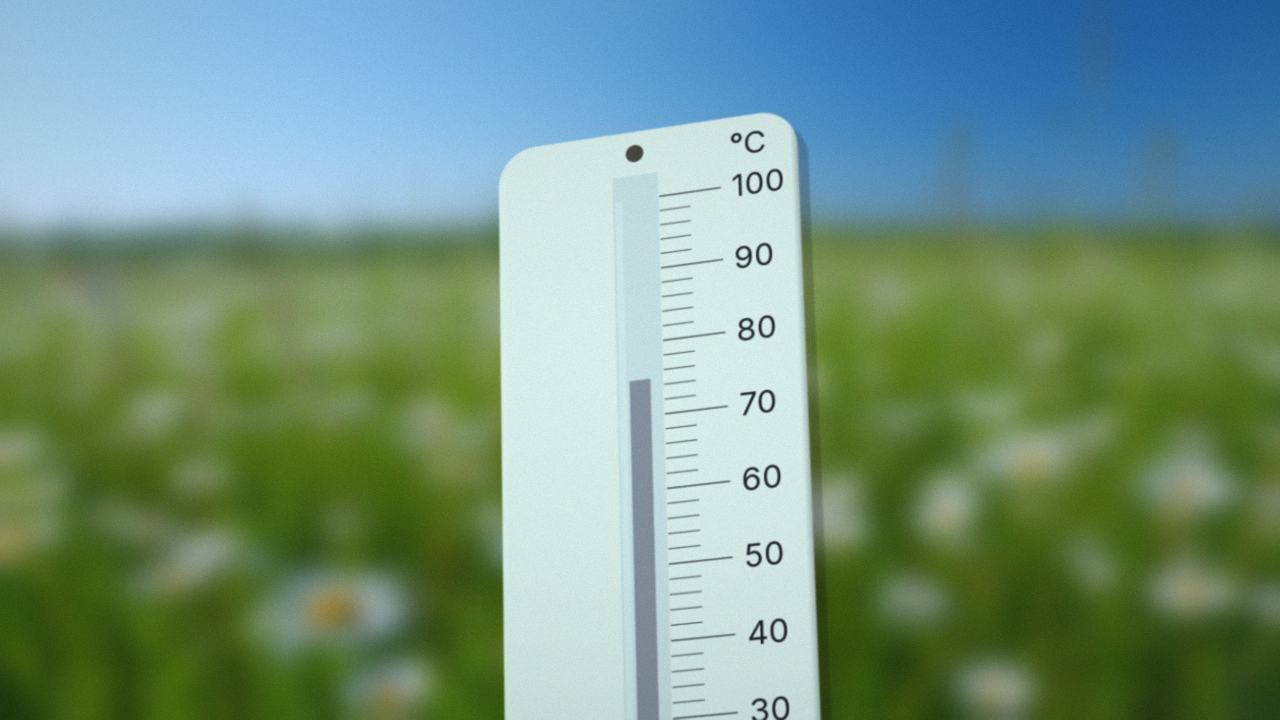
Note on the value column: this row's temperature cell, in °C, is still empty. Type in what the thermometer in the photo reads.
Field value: 75 °C
